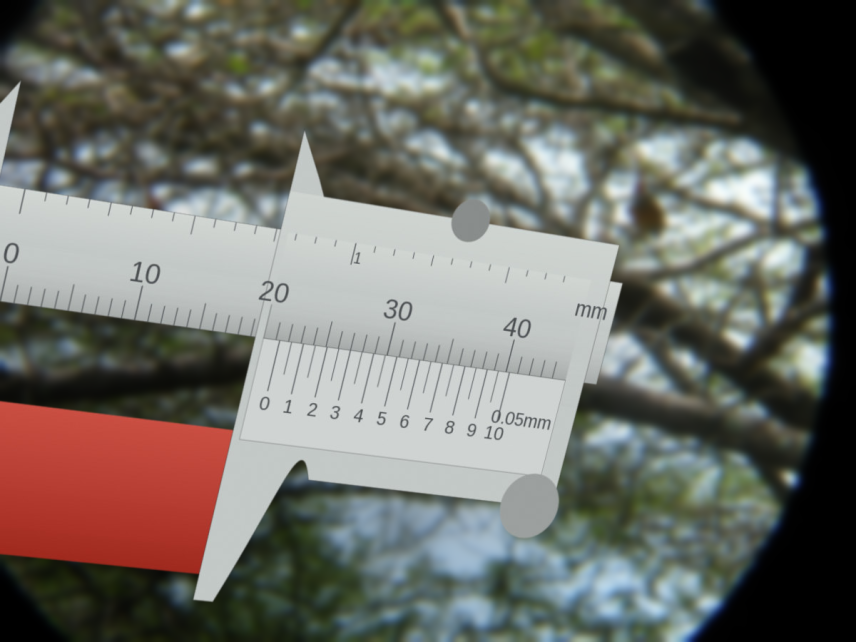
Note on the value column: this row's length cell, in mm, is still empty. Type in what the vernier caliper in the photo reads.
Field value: 21.3 mm
